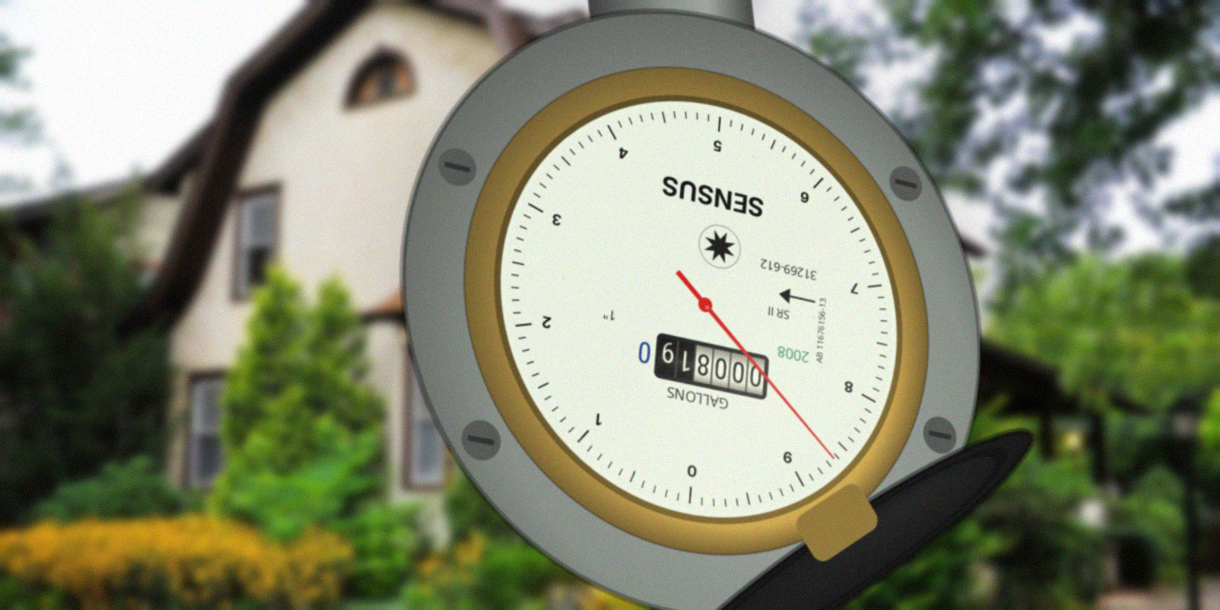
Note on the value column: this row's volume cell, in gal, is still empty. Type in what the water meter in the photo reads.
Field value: 8188.6 gal
